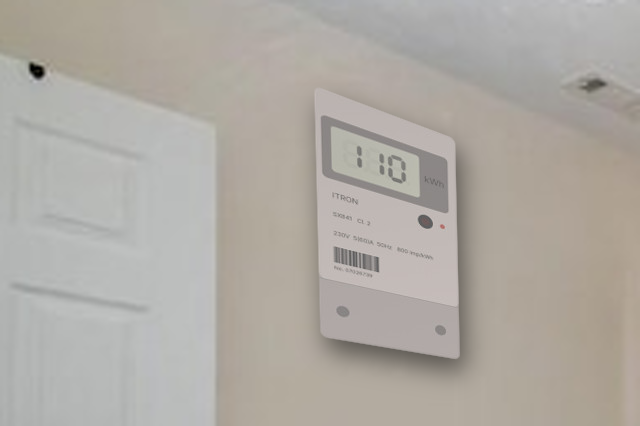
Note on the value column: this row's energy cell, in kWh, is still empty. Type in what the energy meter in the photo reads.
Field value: 110 kWh
